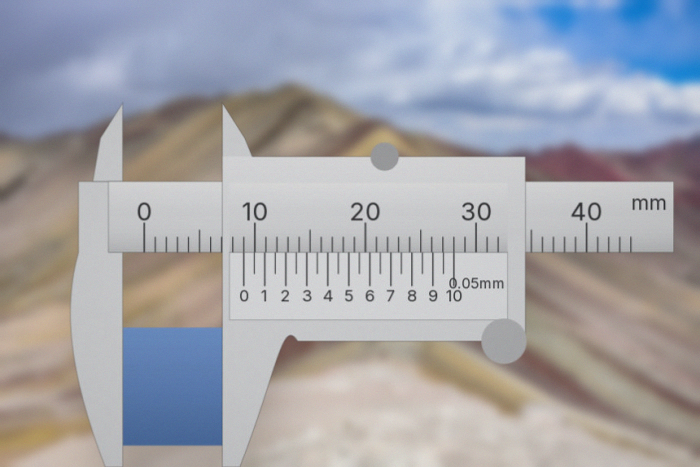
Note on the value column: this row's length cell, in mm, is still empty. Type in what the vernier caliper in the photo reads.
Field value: 9.0 mm
